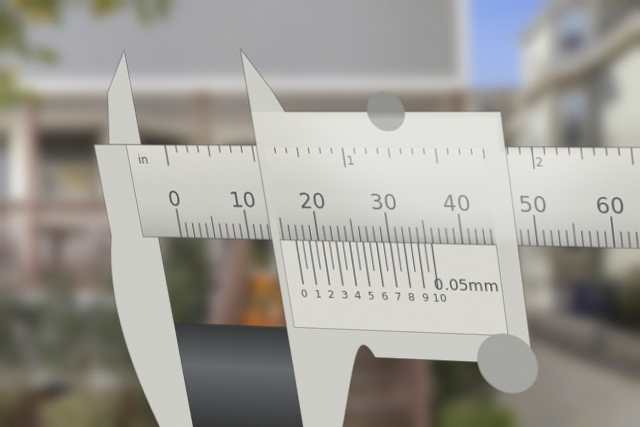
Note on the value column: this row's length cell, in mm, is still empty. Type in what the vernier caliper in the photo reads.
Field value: 16.8 mm
